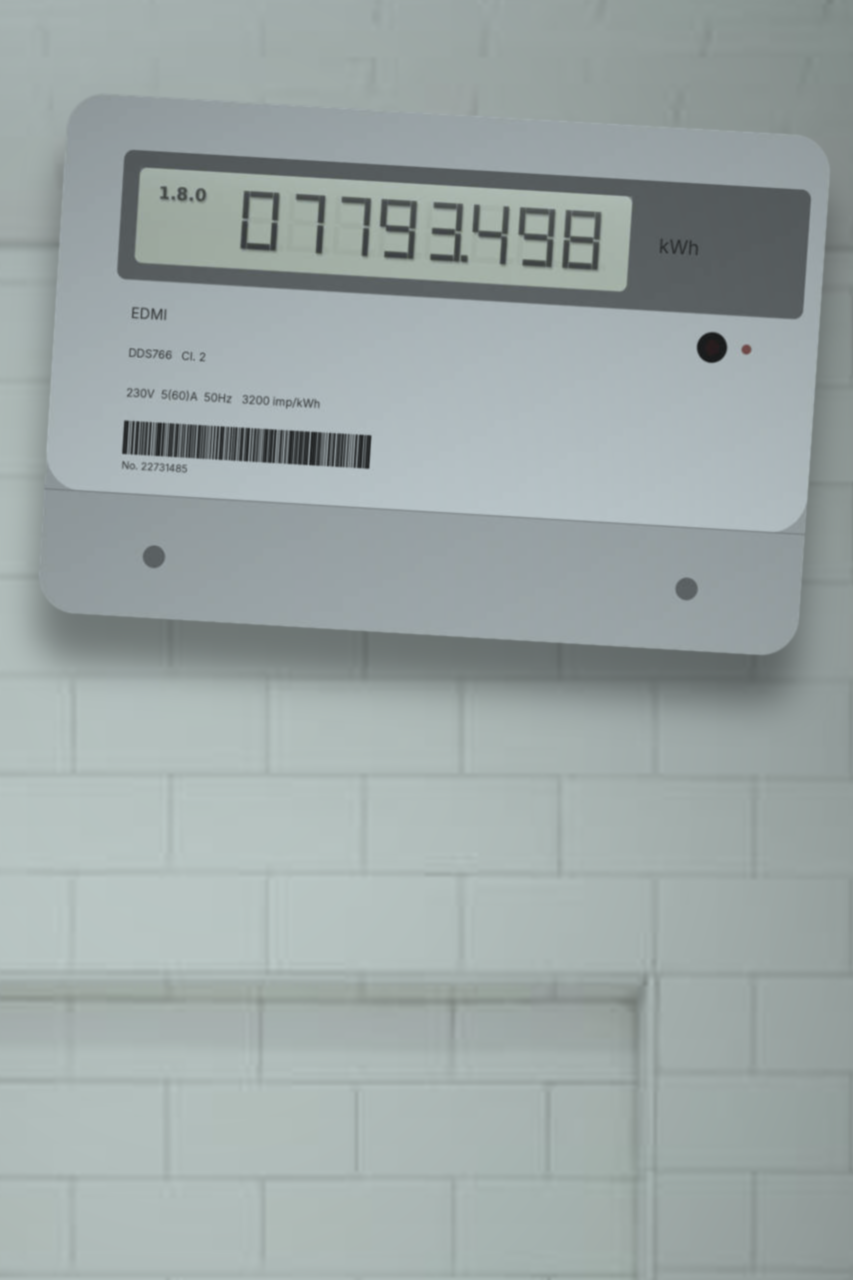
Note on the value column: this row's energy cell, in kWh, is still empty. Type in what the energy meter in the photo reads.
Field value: 7793.498 kWh
